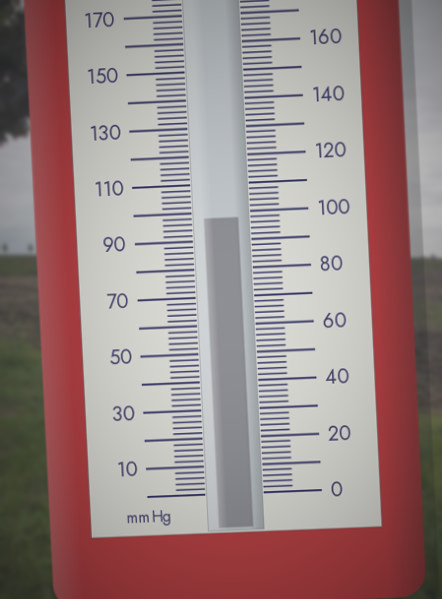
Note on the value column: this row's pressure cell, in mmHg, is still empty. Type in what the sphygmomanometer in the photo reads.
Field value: 98 mmHg
